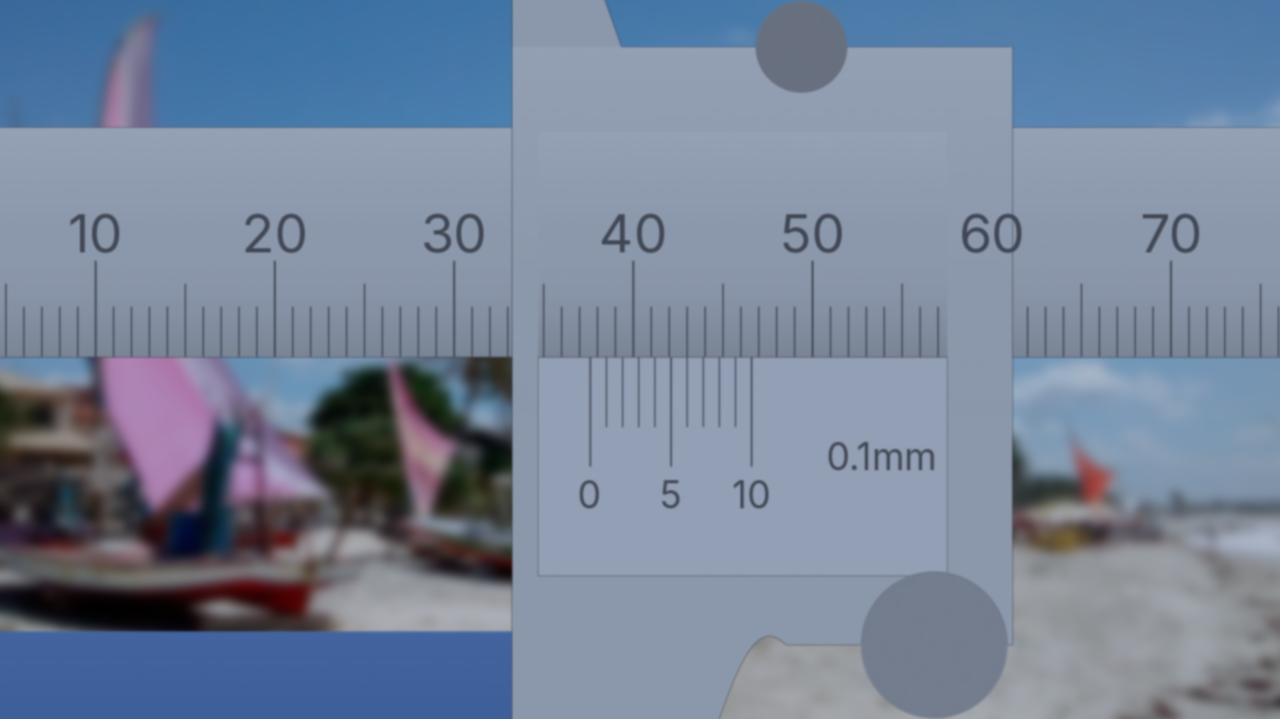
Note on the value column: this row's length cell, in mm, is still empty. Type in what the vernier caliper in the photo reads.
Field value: 37.6 mm
